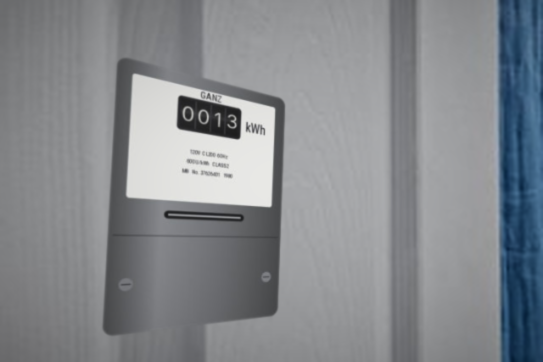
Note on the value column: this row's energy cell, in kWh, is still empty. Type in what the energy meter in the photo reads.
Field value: 13 kWh
